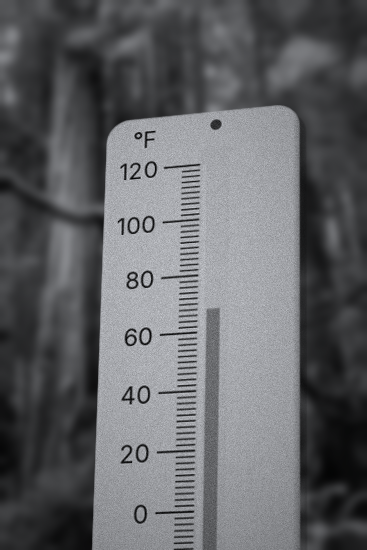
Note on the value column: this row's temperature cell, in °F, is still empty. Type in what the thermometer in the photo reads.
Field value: 68 °F
